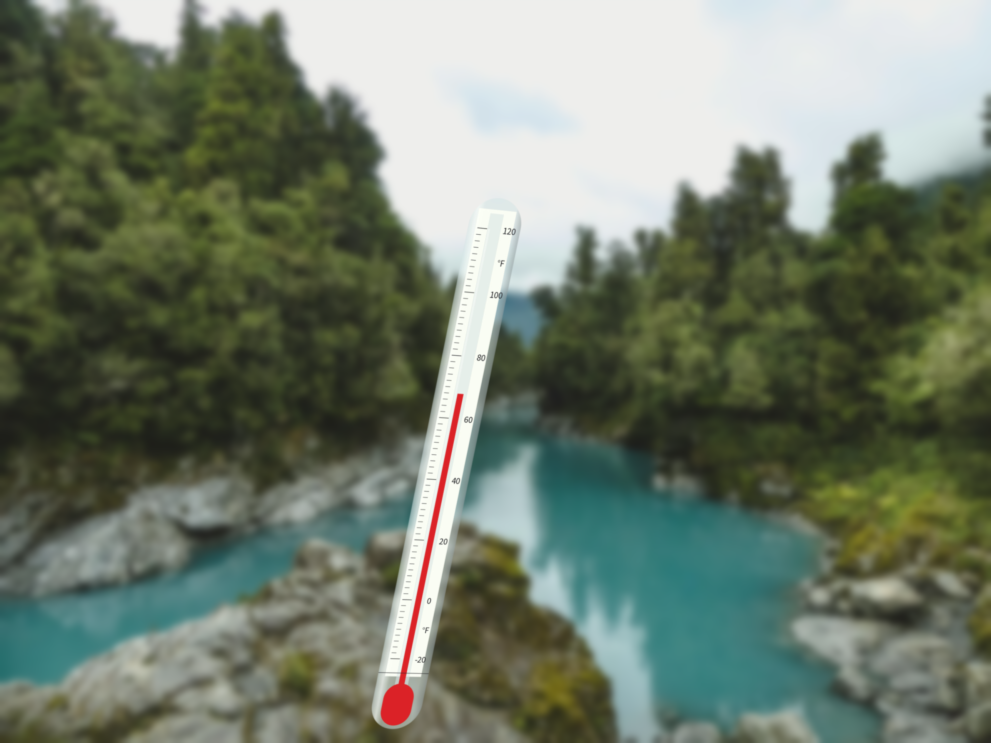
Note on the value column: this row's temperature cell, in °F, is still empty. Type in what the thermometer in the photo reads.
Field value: 68 °F
